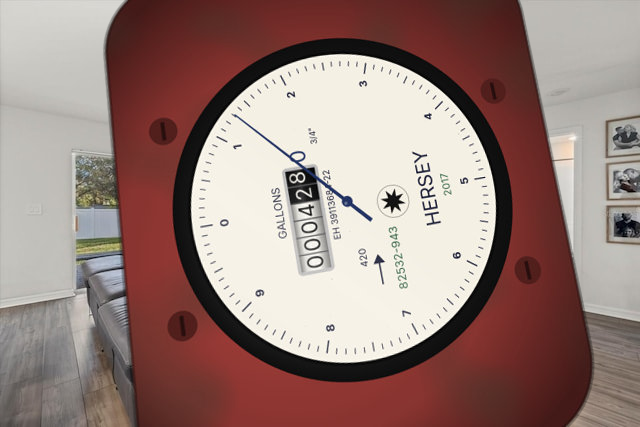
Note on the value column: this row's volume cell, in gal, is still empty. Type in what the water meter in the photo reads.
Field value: 4281.3 gal
